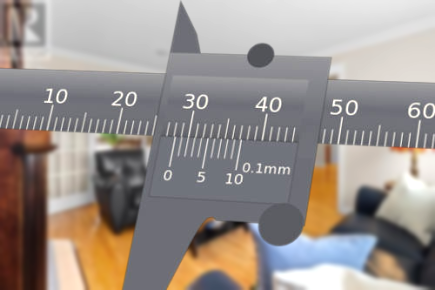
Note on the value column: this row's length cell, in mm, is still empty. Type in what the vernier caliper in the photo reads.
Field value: 28.2 mm
